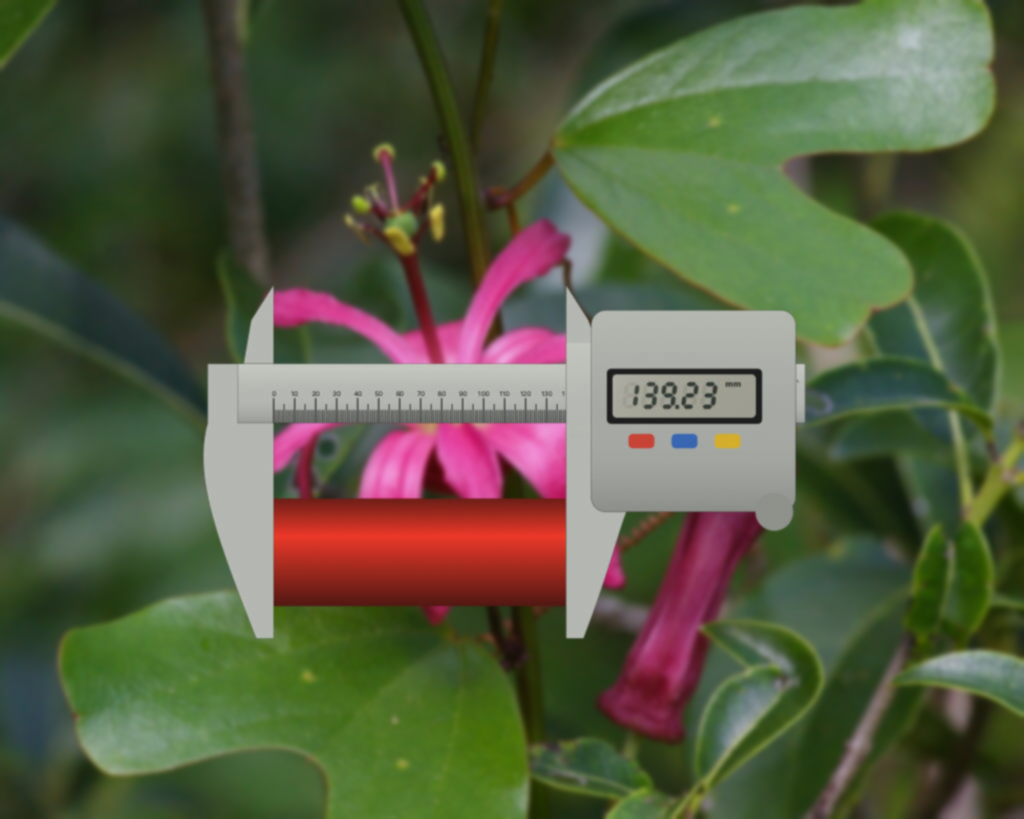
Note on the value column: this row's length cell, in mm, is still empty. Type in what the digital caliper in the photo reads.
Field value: 139.23 mm
